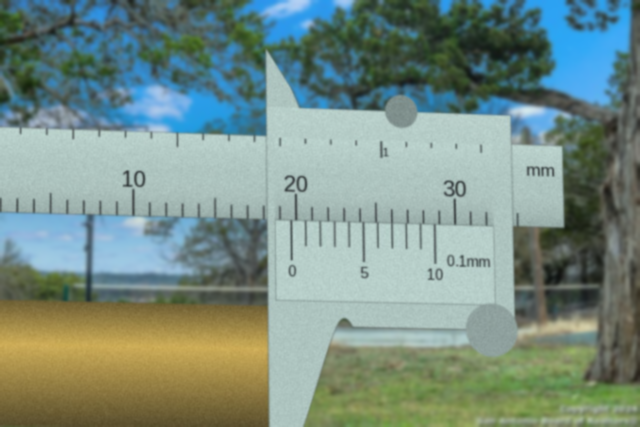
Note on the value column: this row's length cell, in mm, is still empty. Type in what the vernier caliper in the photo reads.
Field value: 19.7 mm
